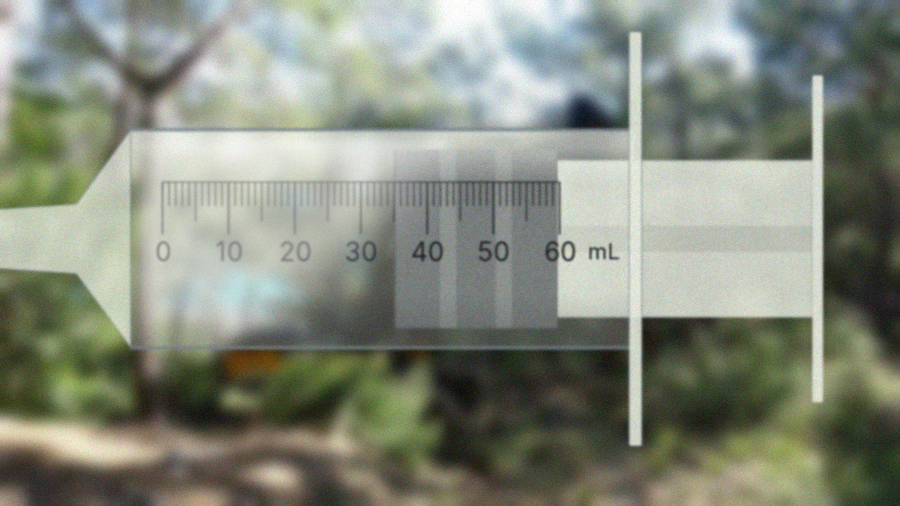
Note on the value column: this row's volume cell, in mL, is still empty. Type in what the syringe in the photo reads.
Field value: 35 mL
